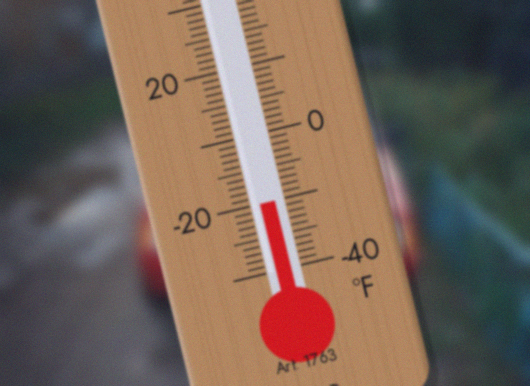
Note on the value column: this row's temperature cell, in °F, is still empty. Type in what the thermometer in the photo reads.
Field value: -20 °F
